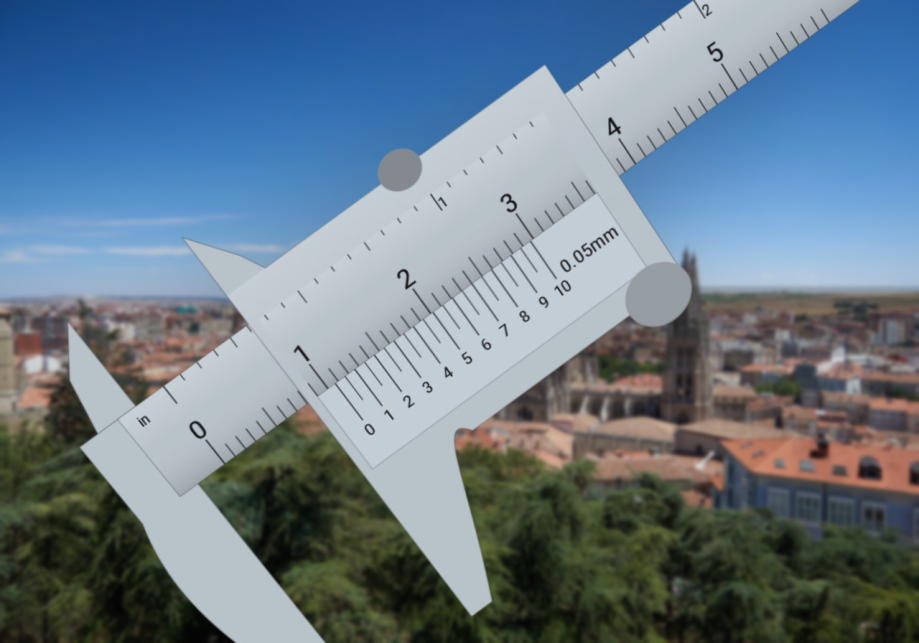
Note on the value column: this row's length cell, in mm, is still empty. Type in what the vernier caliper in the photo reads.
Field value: 10.7 mm
